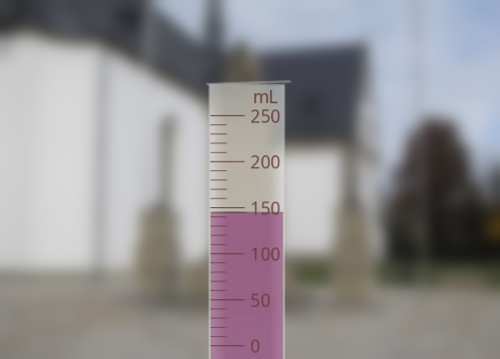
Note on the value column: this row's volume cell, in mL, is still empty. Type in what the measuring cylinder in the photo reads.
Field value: 145 mL
